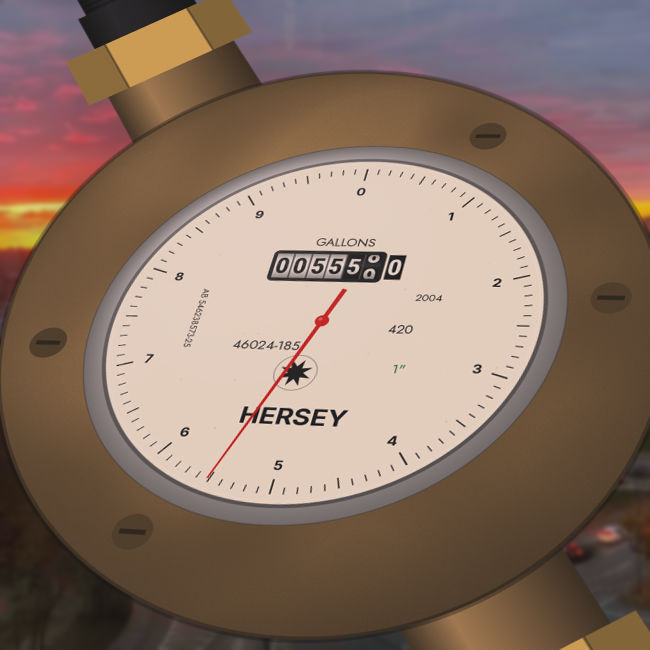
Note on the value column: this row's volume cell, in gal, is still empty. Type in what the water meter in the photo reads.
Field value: 55585.5 gal
